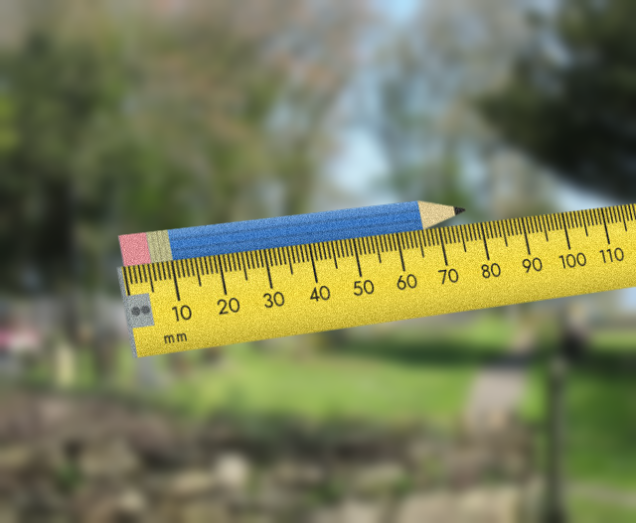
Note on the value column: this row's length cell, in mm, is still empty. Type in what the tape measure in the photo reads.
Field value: 77 mm
